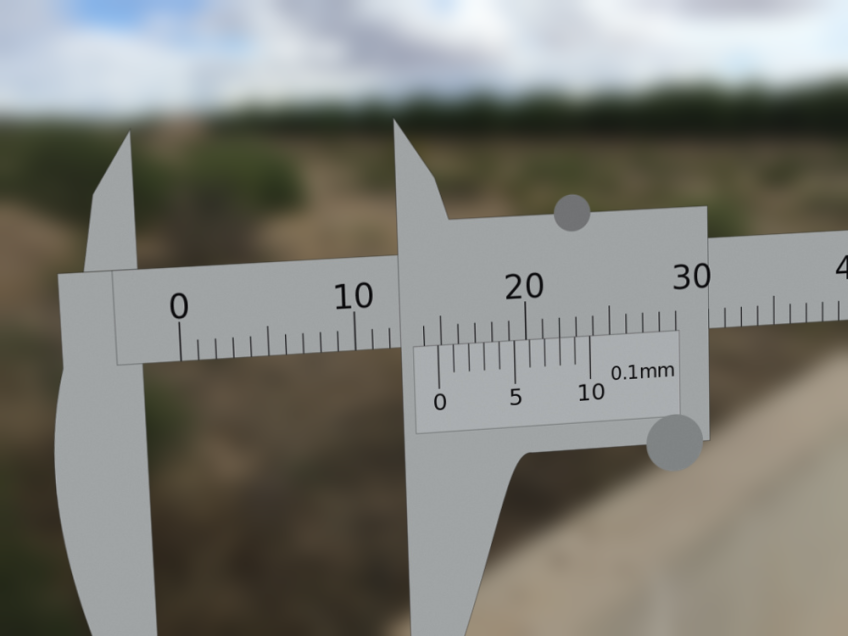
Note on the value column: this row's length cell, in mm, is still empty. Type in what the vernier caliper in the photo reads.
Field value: 14.8 mm
